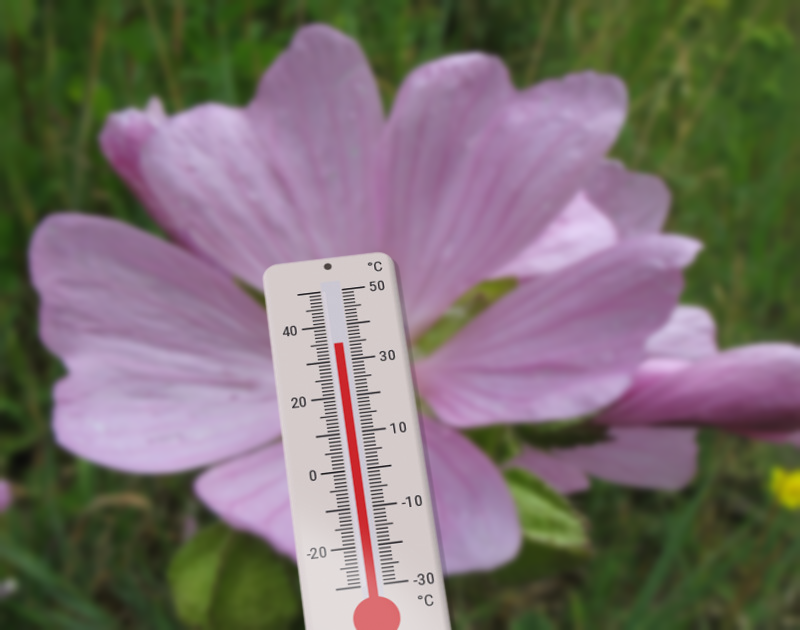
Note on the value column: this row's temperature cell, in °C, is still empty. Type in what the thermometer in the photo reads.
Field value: 35 °C
